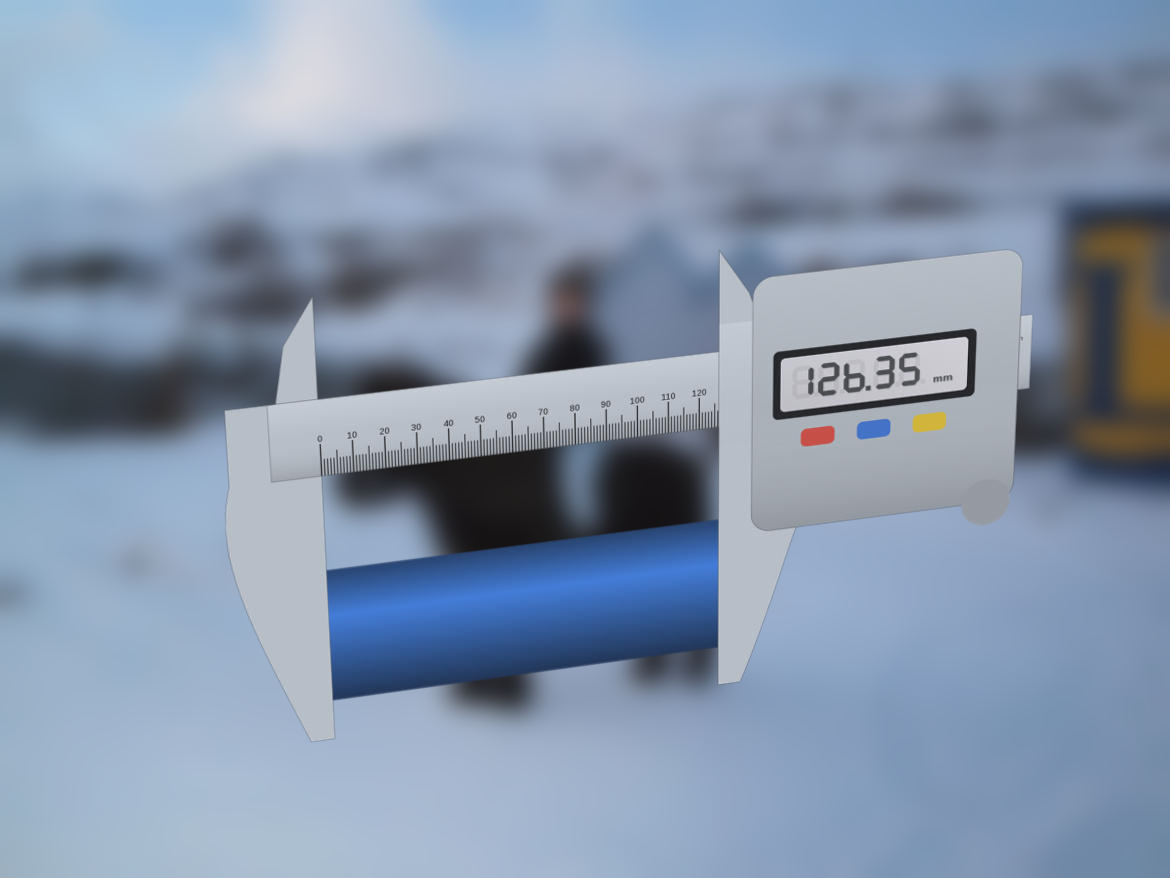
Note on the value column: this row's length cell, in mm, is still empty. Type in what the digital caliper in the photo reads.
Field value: 126.35 mm
